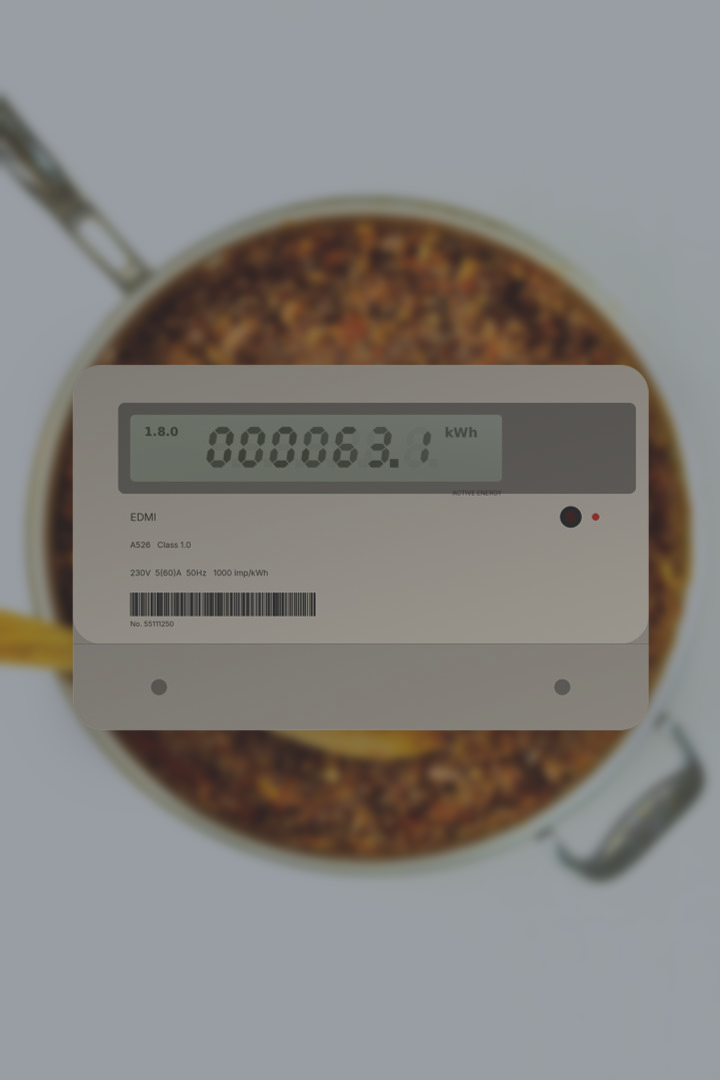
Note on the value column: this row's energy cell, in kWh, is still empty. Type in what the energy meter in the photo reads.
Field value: 63.1 kWh
